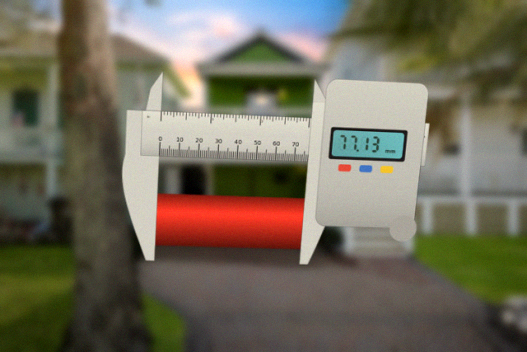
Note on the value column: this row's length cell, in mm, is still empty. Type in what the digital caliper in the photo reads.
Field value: 77.13 mm
